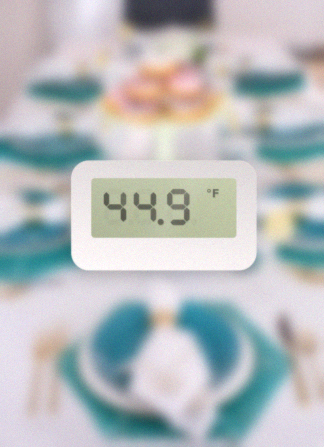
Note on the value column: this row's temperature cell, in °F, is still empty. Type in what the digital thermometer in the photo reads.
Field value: 44.9 °F
